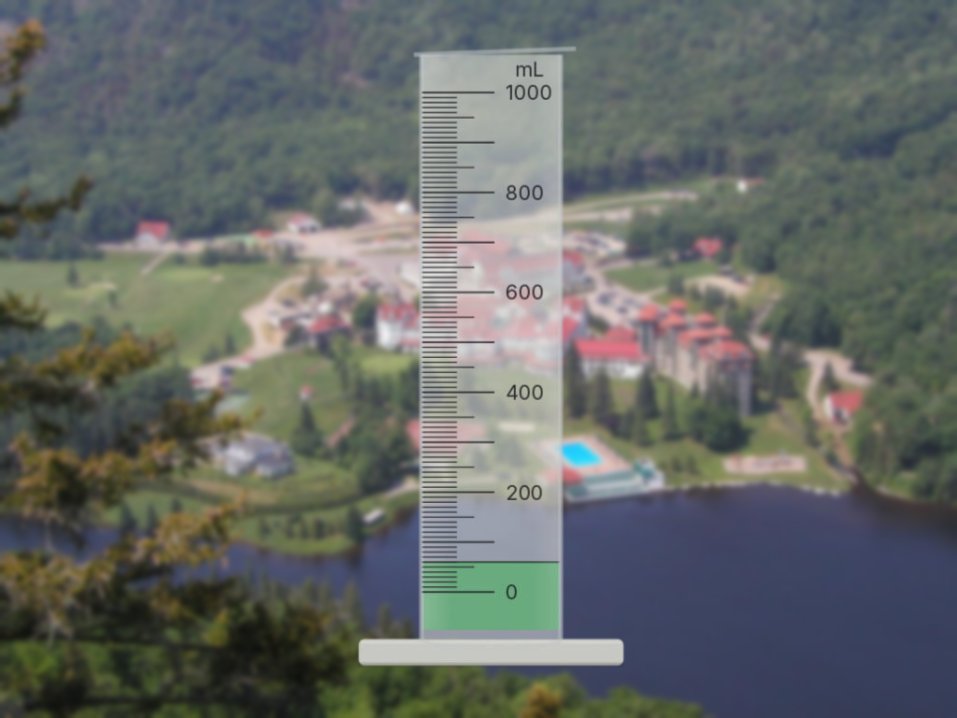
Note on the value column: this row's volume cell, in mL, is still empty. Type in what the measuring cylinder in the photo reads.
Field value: 60 mL
